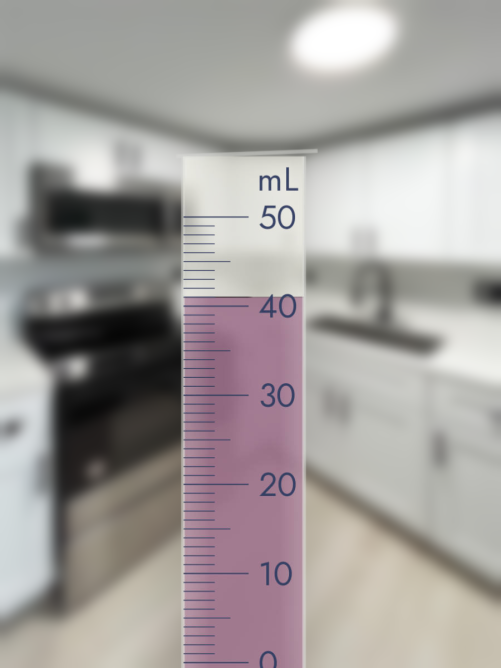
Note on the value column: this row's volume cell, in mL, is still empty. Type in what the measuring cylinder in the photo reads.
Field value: 41 mL
